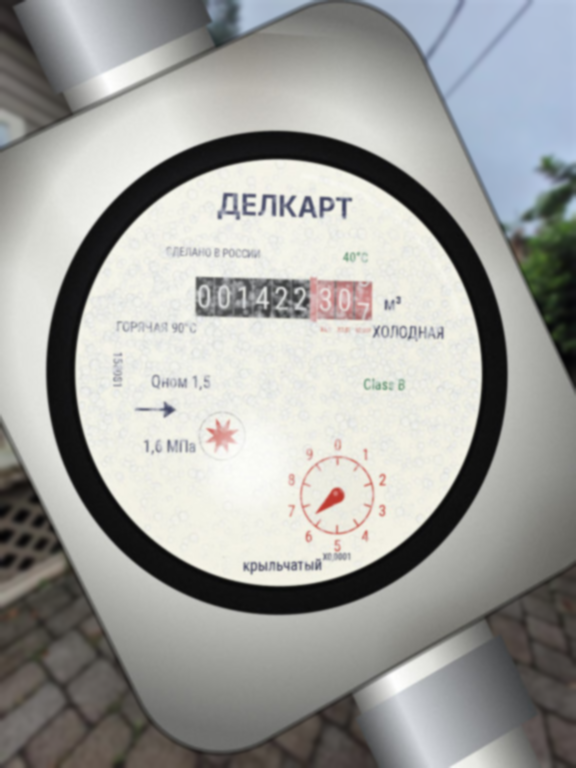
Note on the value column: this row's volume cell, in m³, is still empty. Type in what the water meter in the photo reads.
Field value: 1422.3066 m³
